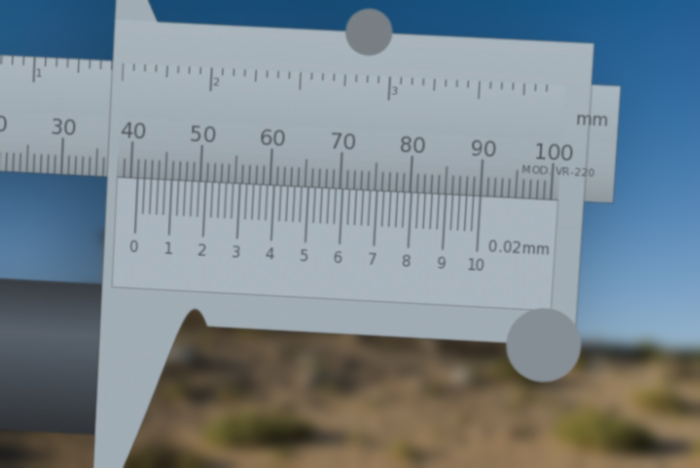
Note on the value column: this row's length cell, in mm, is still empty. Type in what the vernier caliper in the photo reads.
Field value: 41.0 mm
